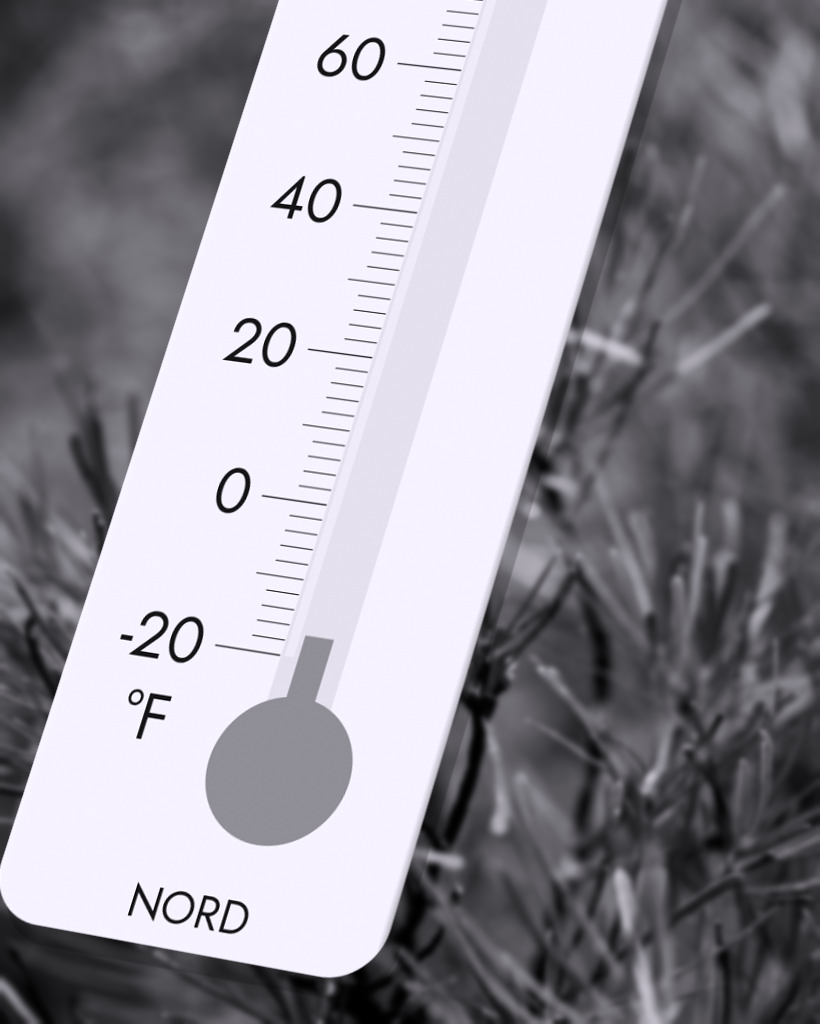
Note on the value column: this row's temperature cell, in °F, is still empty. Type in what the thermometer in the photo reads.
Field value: -17 °F
